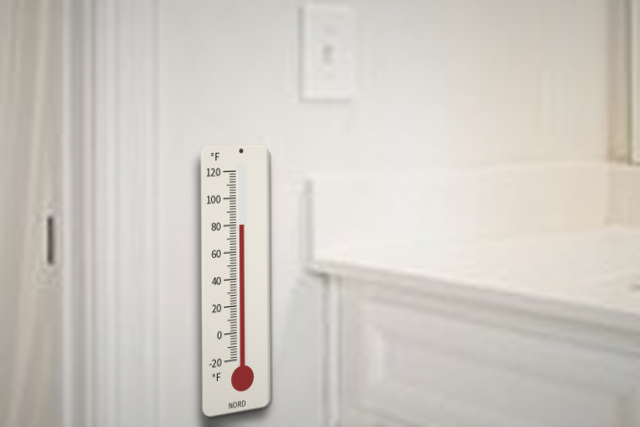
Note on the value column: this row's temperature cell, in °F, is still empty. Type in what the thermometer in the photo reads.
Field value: 80 °F
